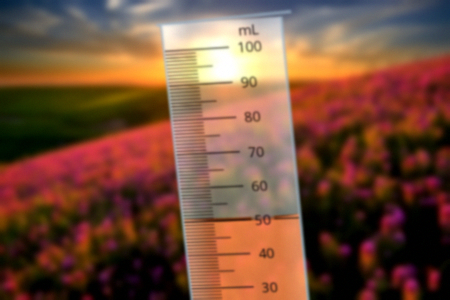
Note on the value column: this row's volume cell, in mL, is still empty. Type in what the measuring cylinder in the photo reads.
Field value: 50 mL
